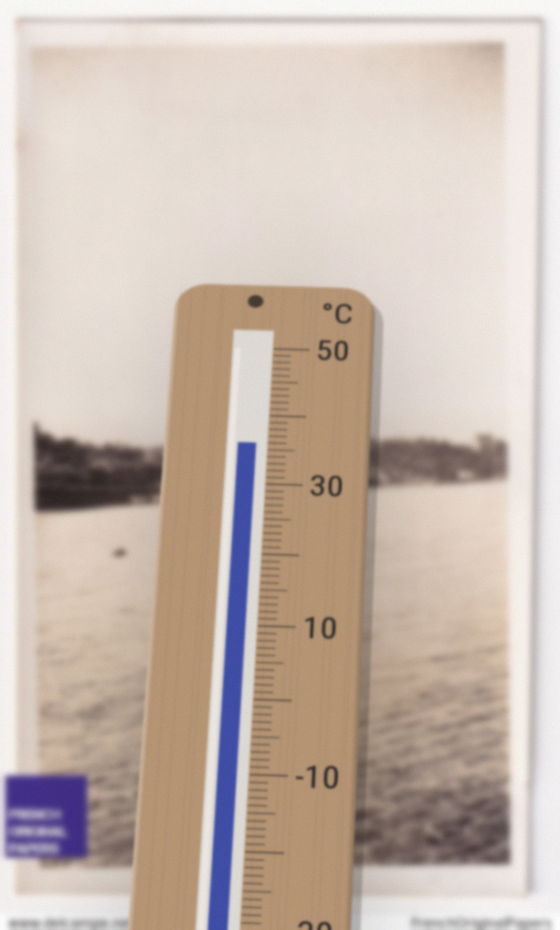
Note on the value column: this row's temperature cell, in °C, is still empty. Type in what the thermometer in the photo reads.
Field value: 36 °C
